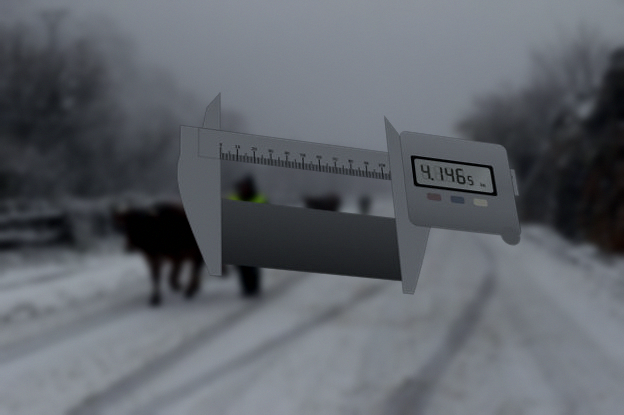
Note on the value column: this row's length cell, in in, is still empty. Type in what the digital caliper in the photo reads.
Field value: 4.1465 in
